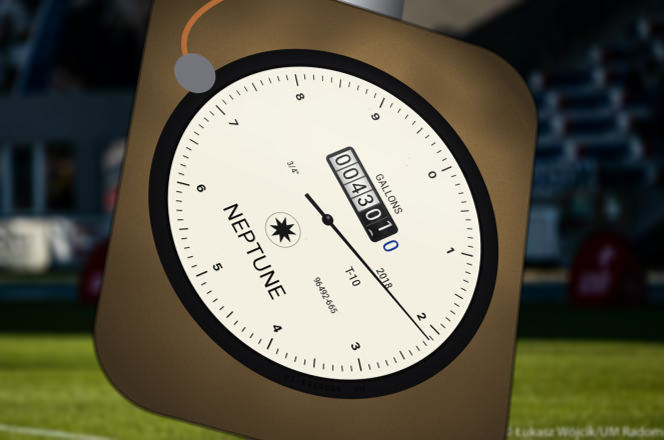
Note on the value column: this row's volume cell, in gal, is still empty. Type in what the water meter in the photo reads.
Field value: 43012.1 gal
